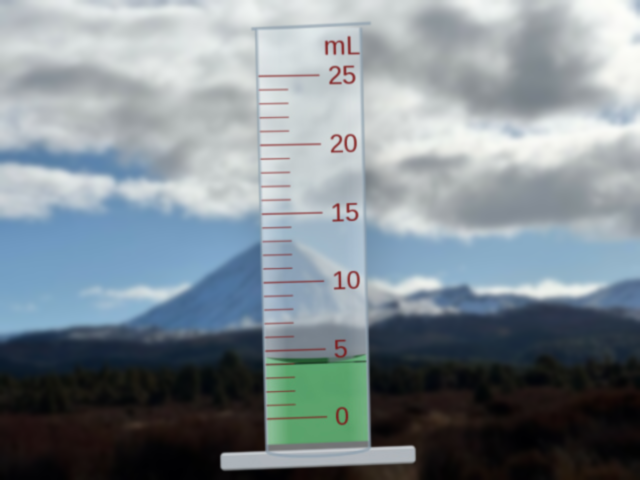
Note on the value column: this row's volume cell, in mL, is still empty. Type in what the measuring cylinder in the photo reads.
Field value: 4 mL
